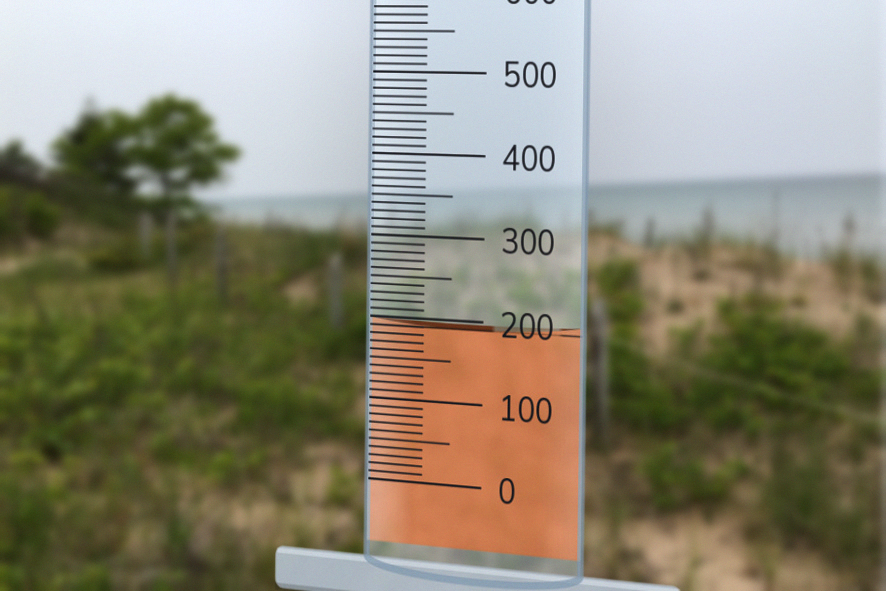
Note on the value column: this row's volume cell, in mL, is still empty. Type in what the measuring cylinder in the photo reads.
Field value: 190 mL
